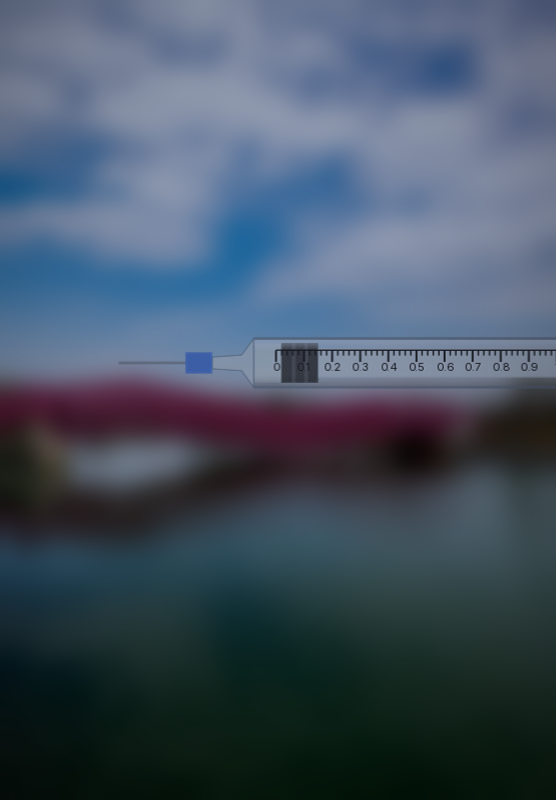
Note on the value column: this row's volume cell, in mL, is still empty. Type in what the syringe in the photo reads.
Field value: 0.02 mL
